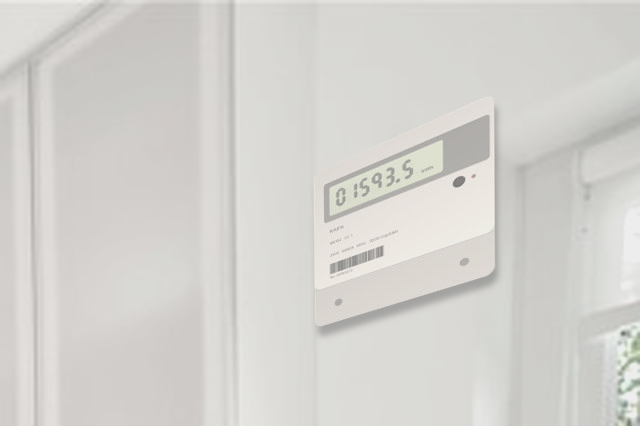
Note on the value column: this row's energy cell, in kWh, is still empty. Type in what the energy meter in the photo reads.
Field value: 1593.5 kWh
